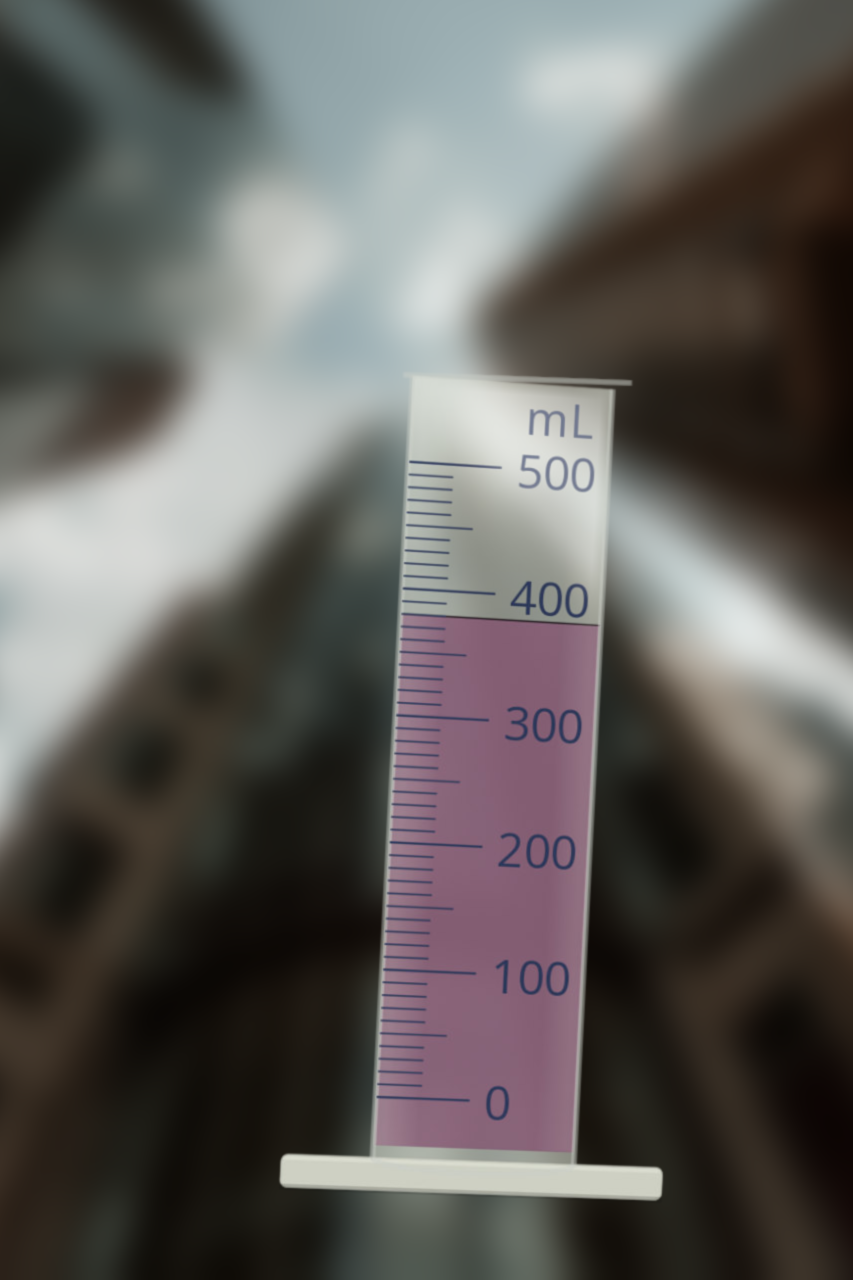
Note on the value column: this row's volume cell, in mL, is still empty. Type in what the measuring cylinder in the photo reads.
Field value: 380 mL
